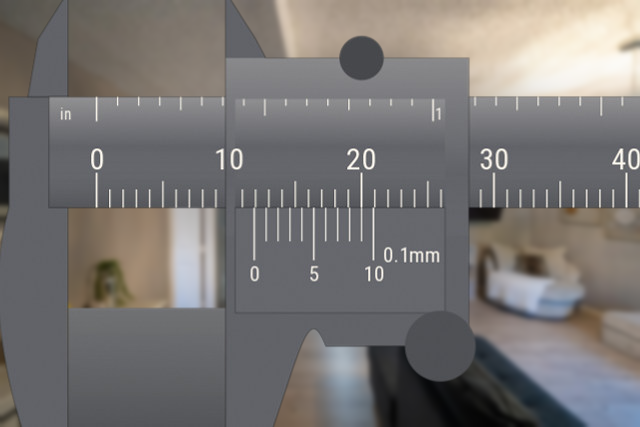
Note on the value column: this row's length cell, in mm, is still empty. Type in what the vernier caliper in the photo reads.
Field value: 11.9 mm
